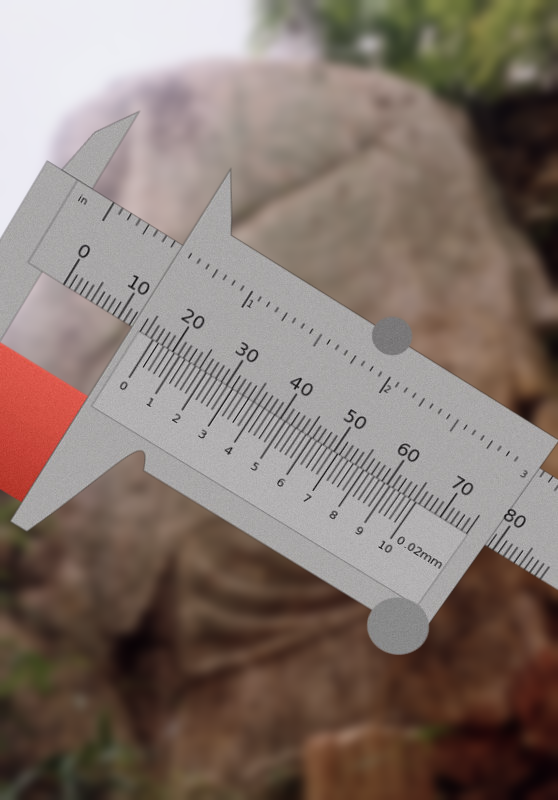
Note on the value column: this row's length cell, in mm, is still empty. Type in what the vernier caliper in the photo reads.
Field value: 16.4 mm
